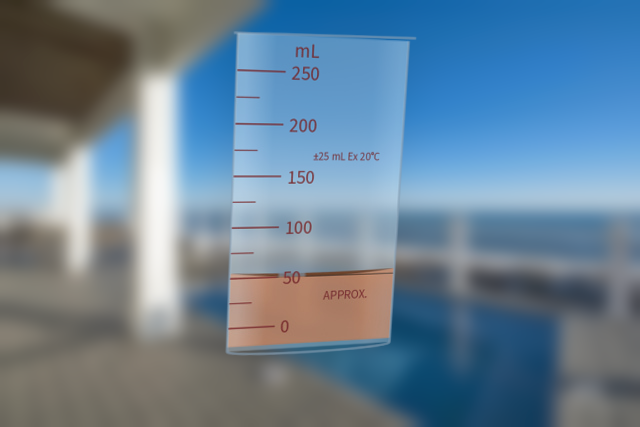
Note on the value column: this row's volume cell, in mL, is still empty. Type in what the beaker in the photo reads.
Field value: 50 mL
